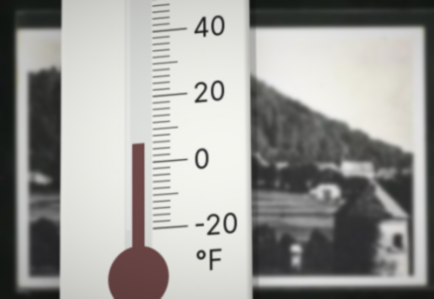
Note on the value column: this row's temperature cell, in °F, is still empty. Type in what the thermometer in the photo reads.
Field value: 6 °F
